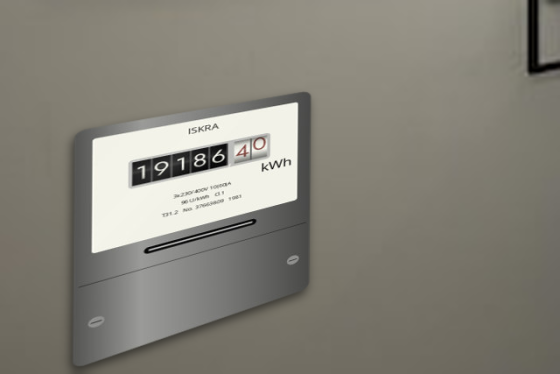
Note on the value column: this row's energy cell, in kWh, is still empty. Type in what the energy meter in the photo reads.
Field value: 19186.40 kWh
